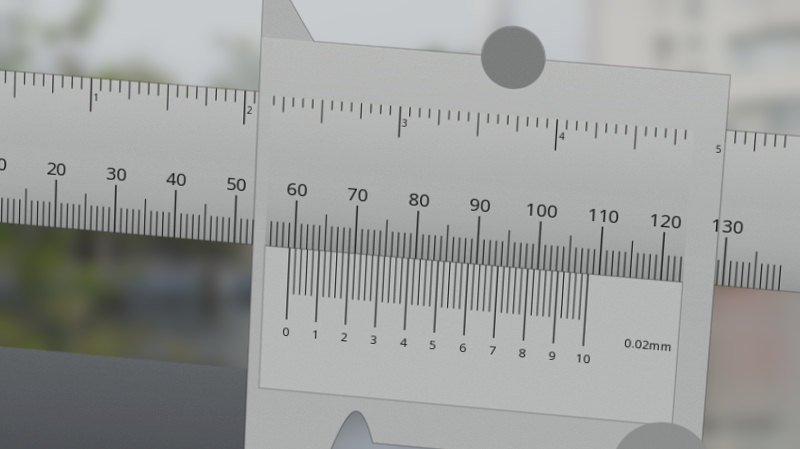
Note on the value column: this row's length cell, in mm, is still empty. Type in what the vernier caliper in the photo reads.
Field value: 59.2 mm
